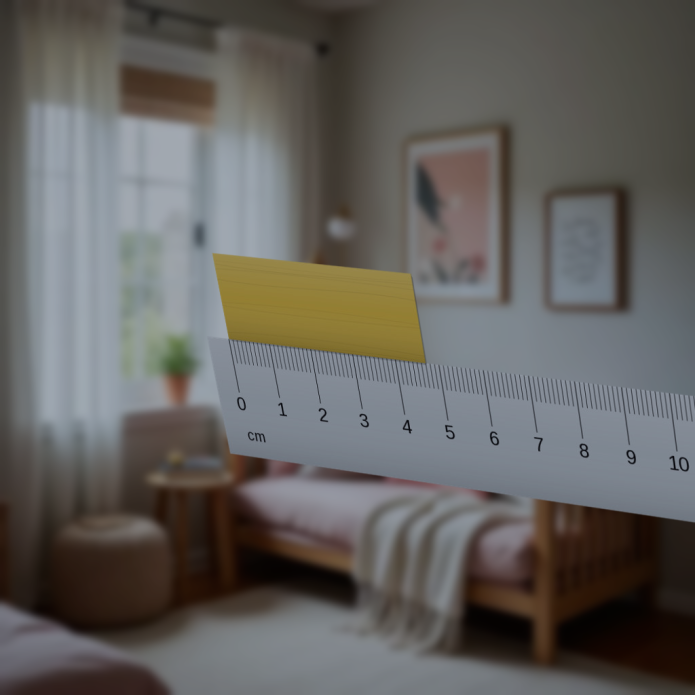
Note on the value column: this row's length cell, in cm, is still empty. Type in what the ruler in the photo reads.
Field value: 4.7 cm
